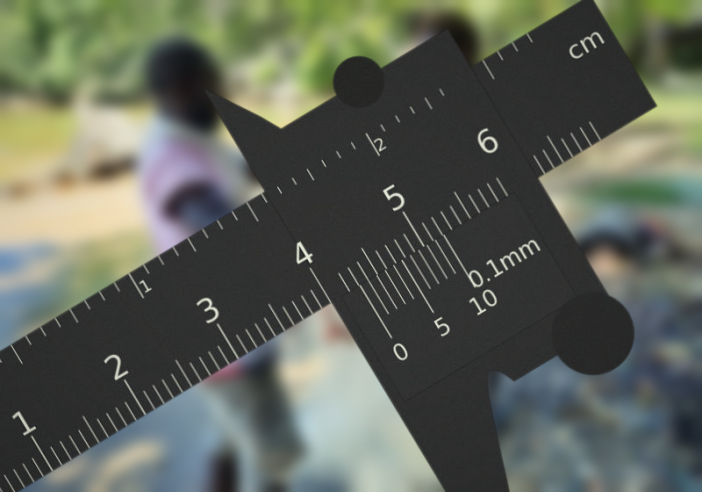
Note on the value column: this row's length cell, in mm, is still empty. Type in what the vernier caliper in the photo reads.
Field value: 43.1 mm
